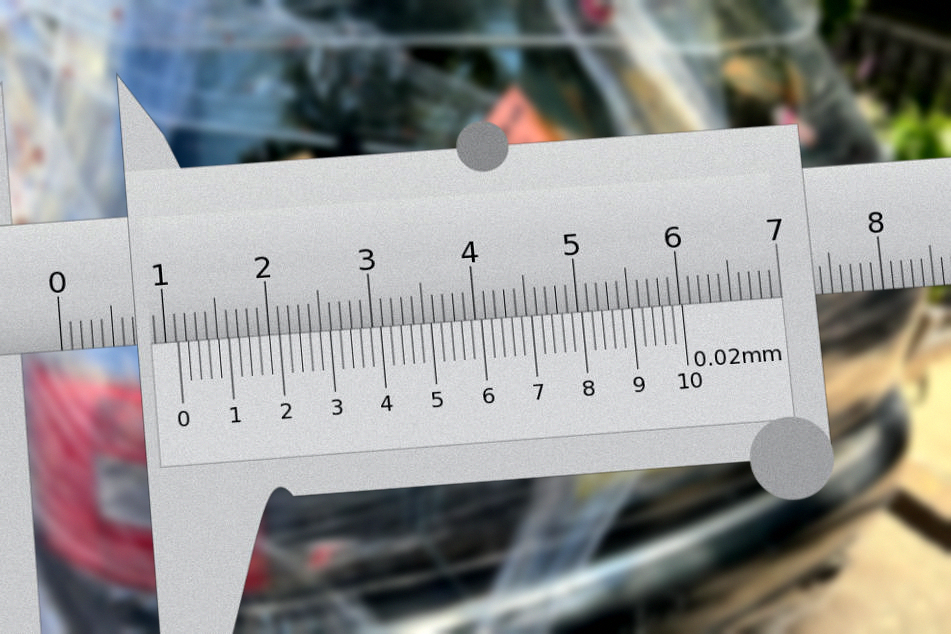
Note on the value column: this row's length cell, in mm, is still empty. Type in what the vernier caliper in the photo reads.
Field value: 11.2 mm
